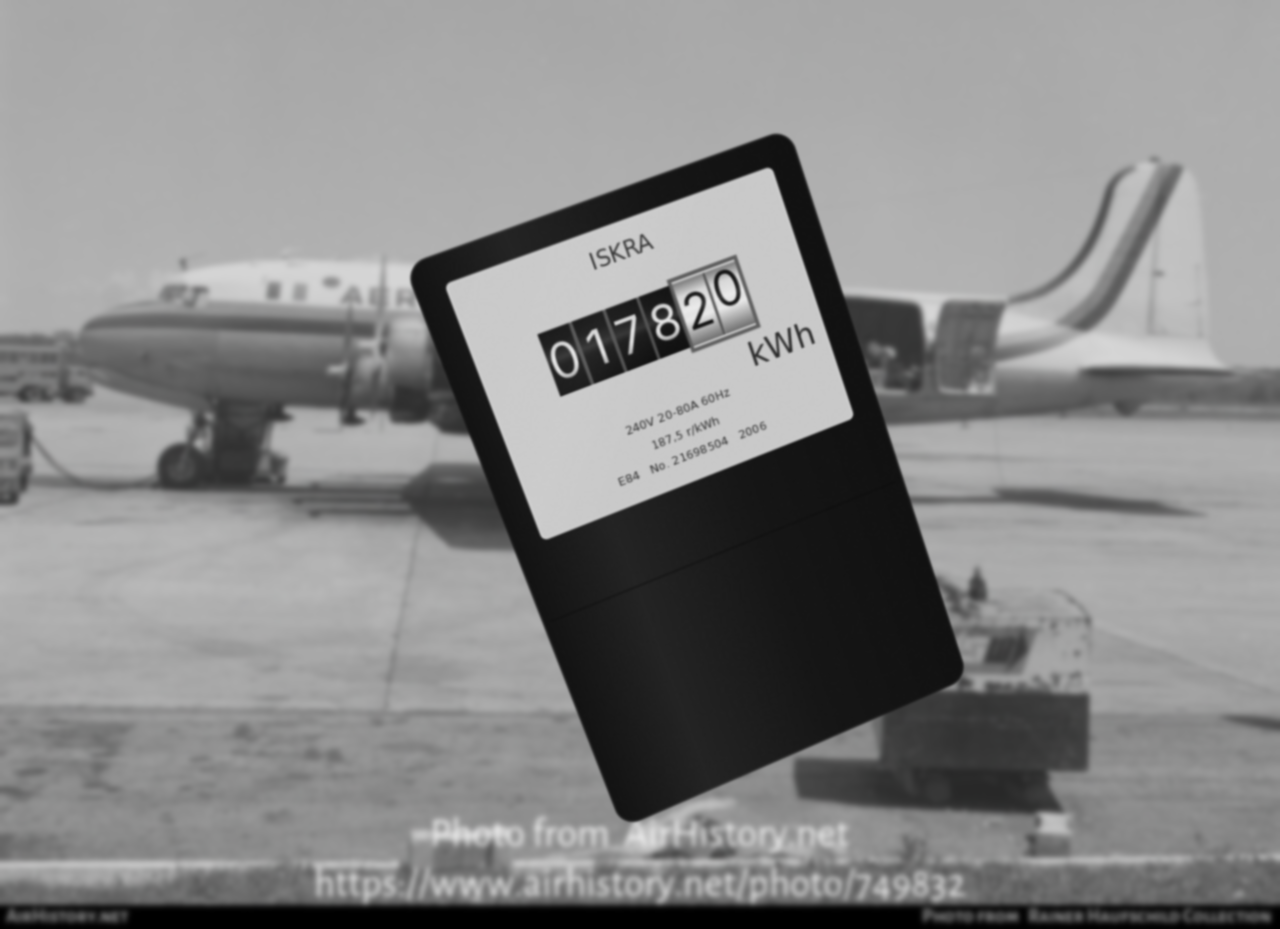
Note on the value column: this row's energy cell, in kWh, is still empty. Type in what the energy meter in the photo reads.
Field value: 178.20 kWh
